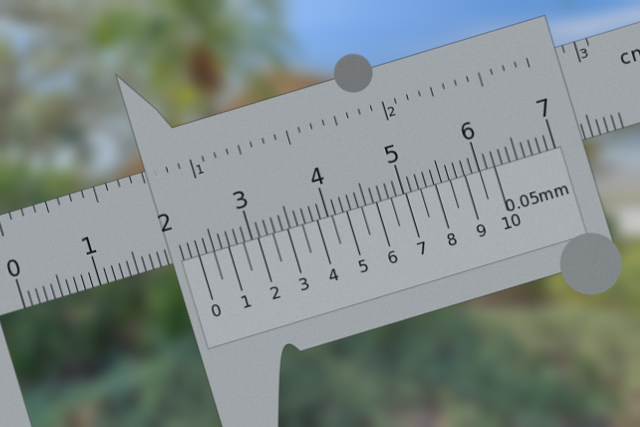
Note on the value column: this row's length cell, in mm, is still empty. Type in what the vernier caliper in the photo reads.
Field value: 23.0 mm
